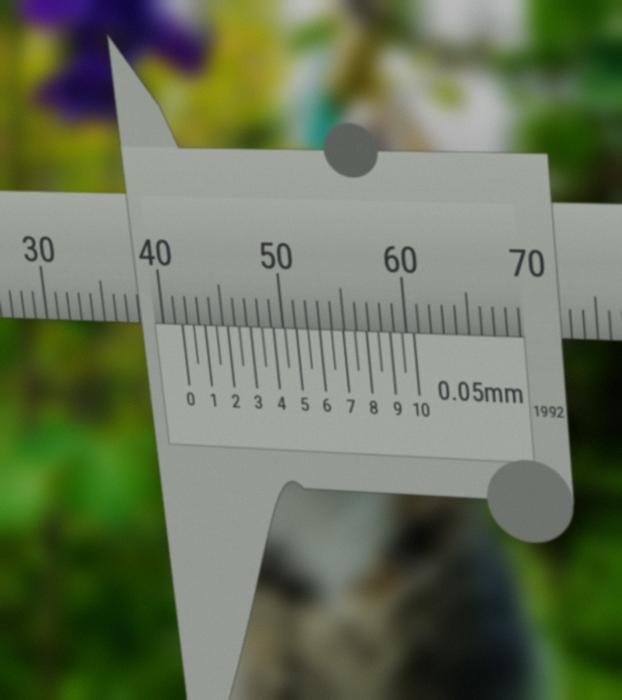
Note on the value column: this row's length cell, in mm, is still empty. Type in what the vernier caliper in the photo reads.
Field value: 41.6 mm
